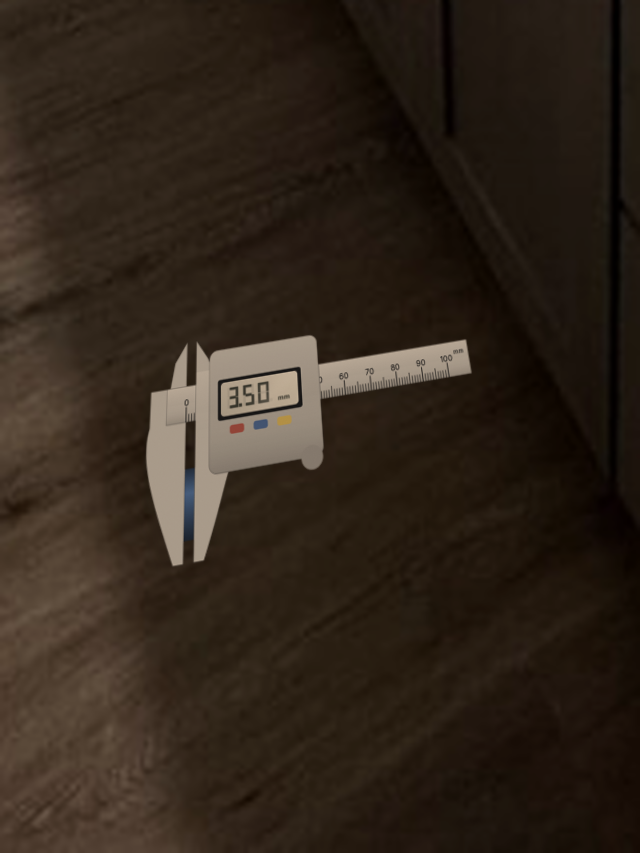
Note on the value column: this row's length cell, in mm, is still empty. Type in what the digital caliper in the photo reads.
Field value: 3.50 mm
